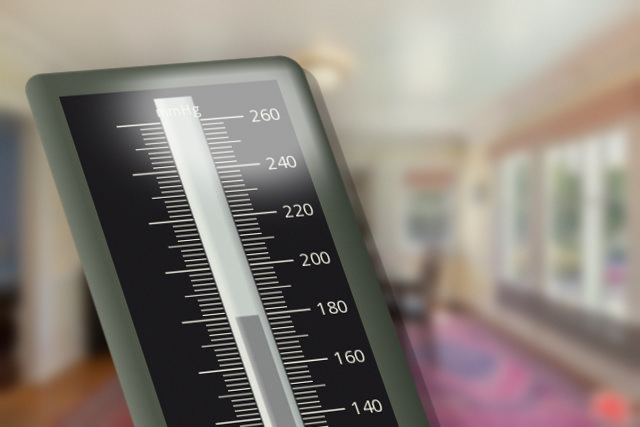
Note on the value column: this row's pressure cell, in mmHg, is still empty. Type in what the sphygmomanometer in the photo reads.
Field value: 180 mmHg
